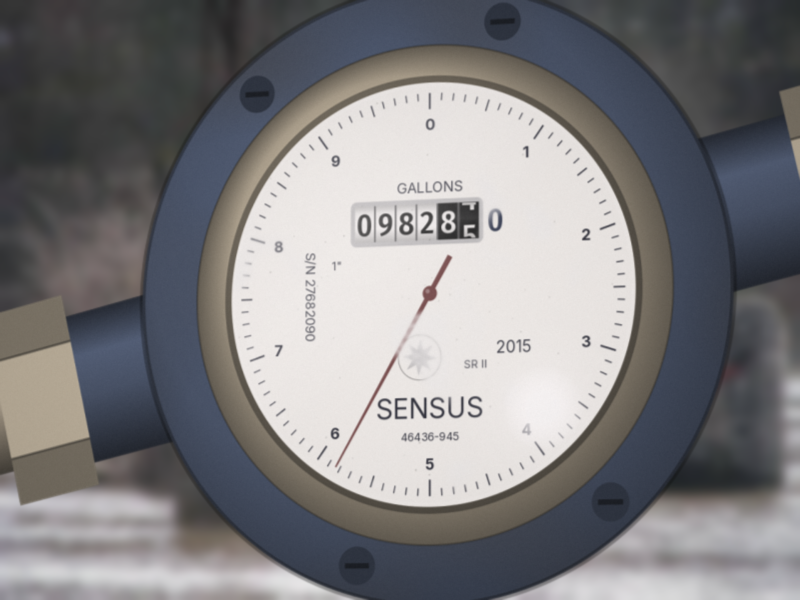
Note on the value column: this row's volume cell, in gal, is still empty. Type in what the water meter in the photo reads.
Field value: 982845.8 gal
